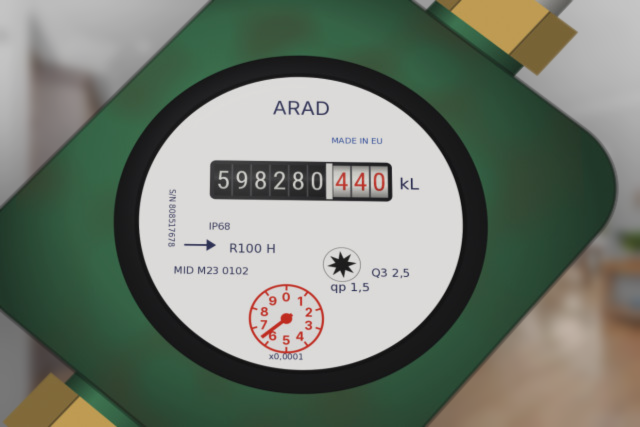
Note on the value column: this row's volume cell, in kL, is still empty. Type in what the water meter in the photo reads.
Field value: 598280.4406 kL
